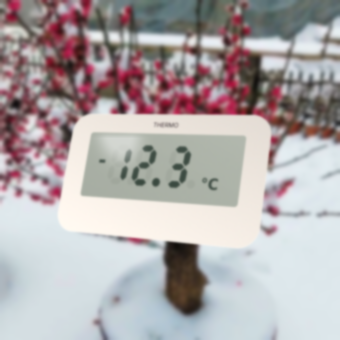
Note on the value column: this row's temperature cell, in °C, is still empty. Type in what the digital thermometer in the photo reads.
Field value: -12.3 °C
